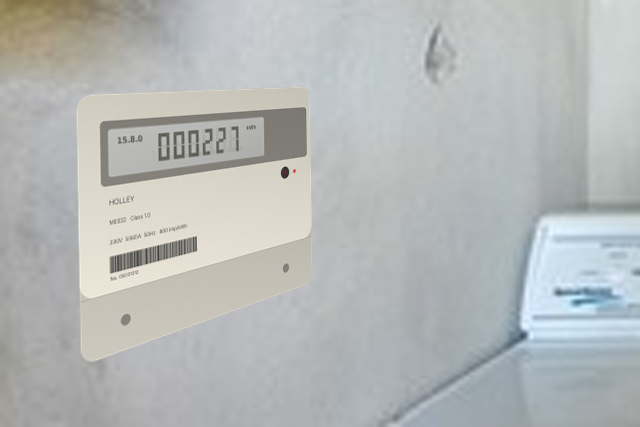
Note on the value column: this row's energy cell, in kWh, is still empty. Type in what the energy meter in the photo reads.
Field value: 227 kWh
